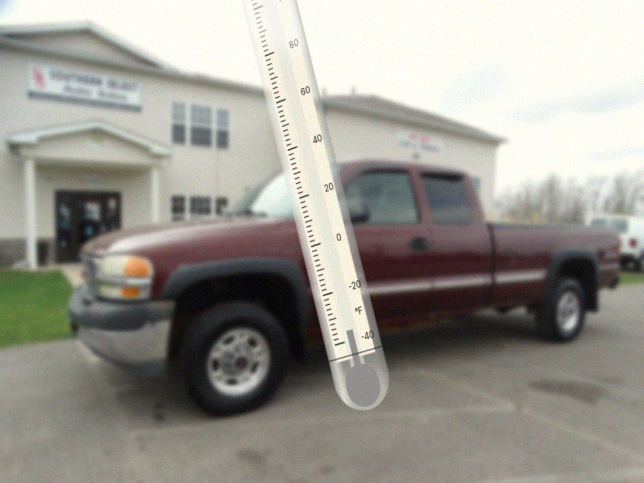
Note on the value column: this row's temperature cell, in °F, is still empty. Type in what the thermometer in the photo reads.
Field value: -36 °F
